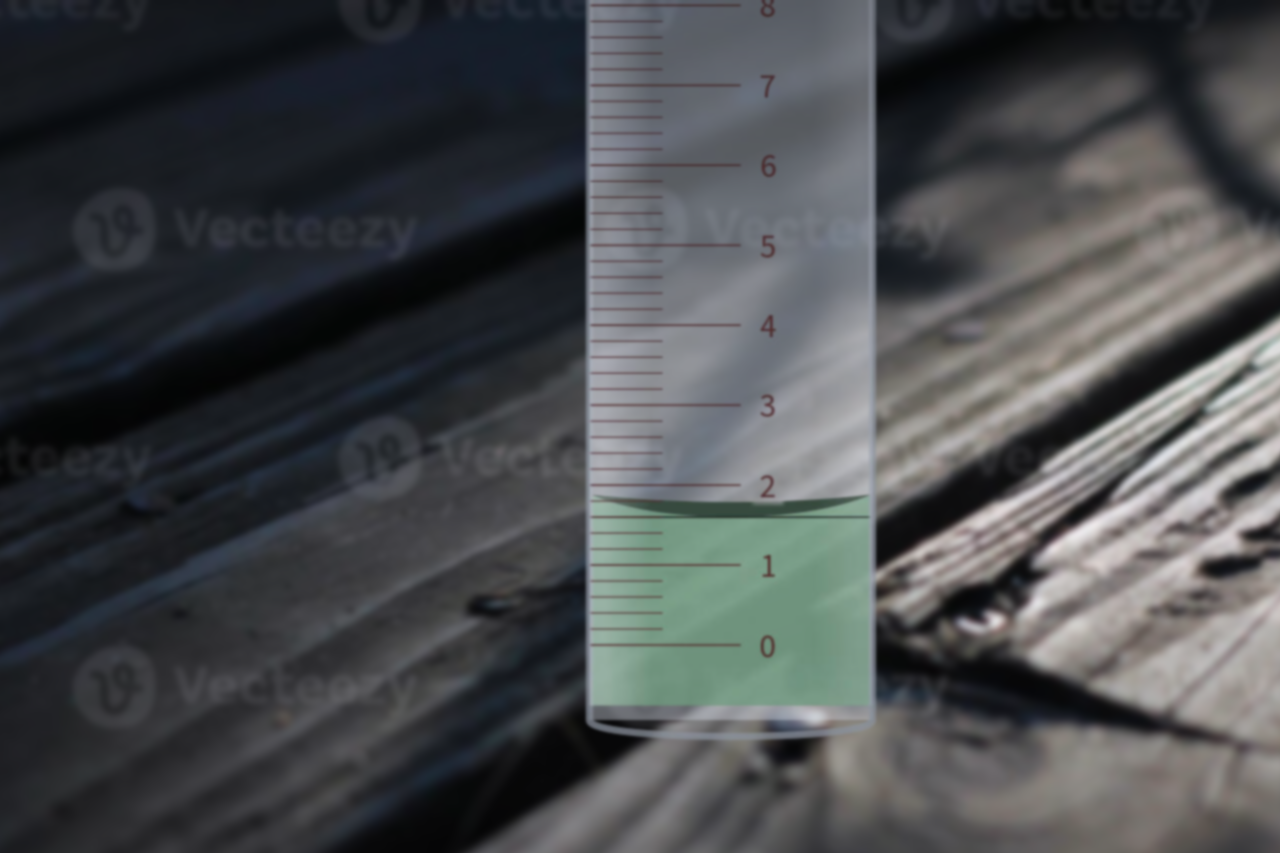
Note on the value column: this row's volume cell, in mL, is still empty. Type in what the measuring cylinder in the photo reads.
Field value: 1.6 mL
